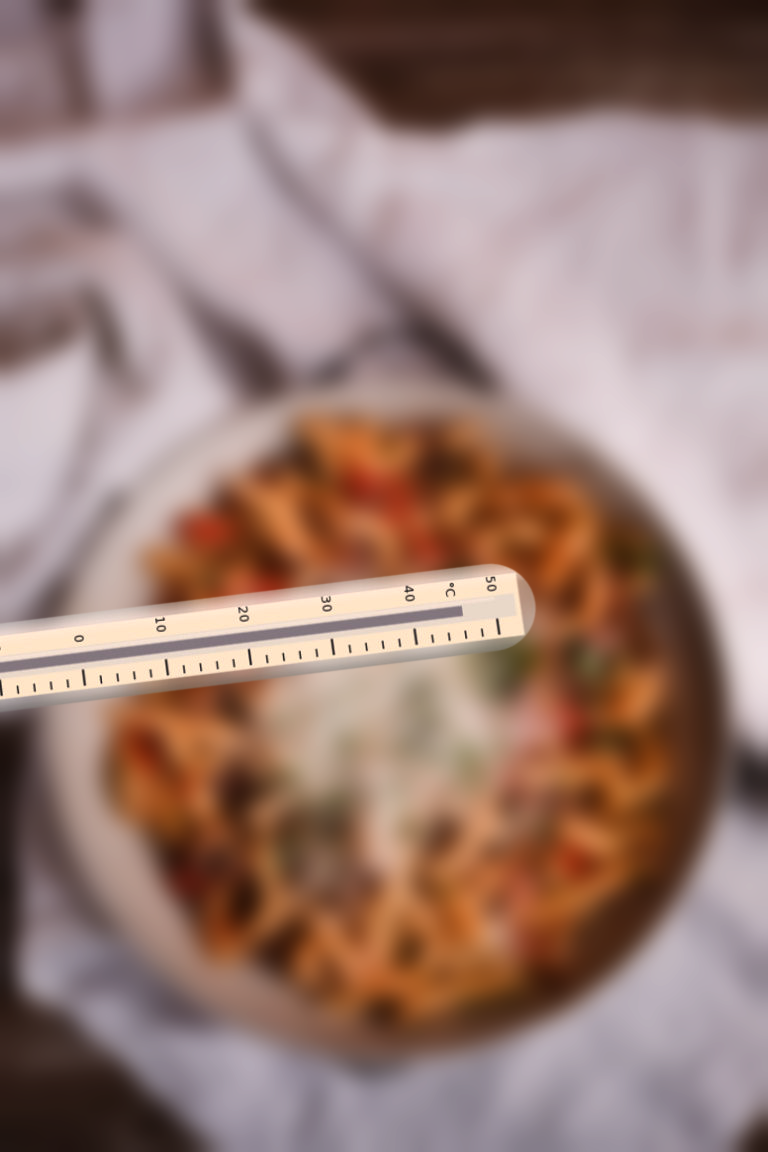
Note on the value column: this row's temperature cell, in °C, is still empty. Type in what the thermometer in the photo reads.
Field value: 46 °C
